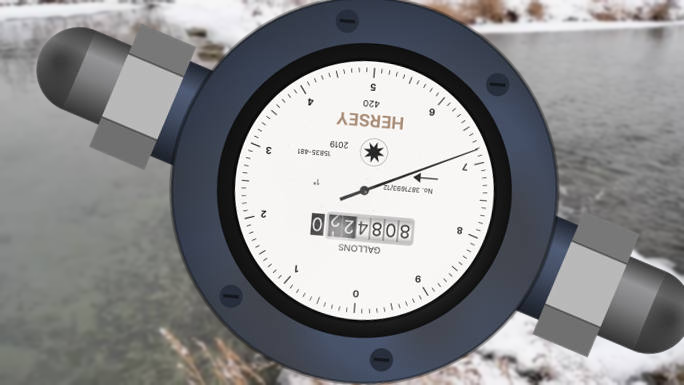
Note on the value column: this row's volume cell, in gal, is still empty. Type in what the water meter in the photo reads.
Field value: 8084216.8 gal
